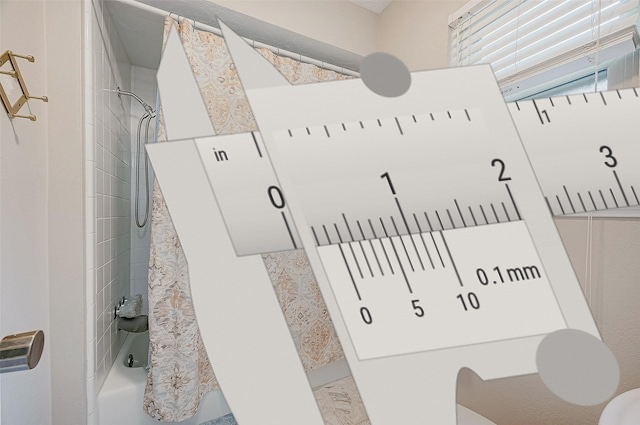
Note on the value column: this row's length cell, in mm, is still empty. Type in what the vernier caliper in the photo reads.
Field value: 3.7 mm
